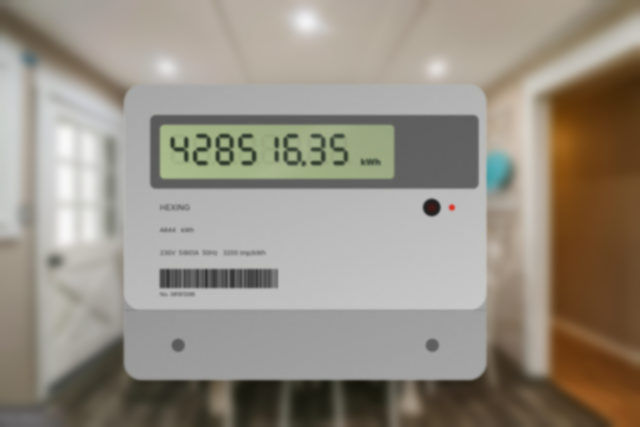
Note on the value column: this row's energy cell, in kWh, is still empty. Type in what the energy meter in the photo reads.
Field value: 428516.35 kWh
